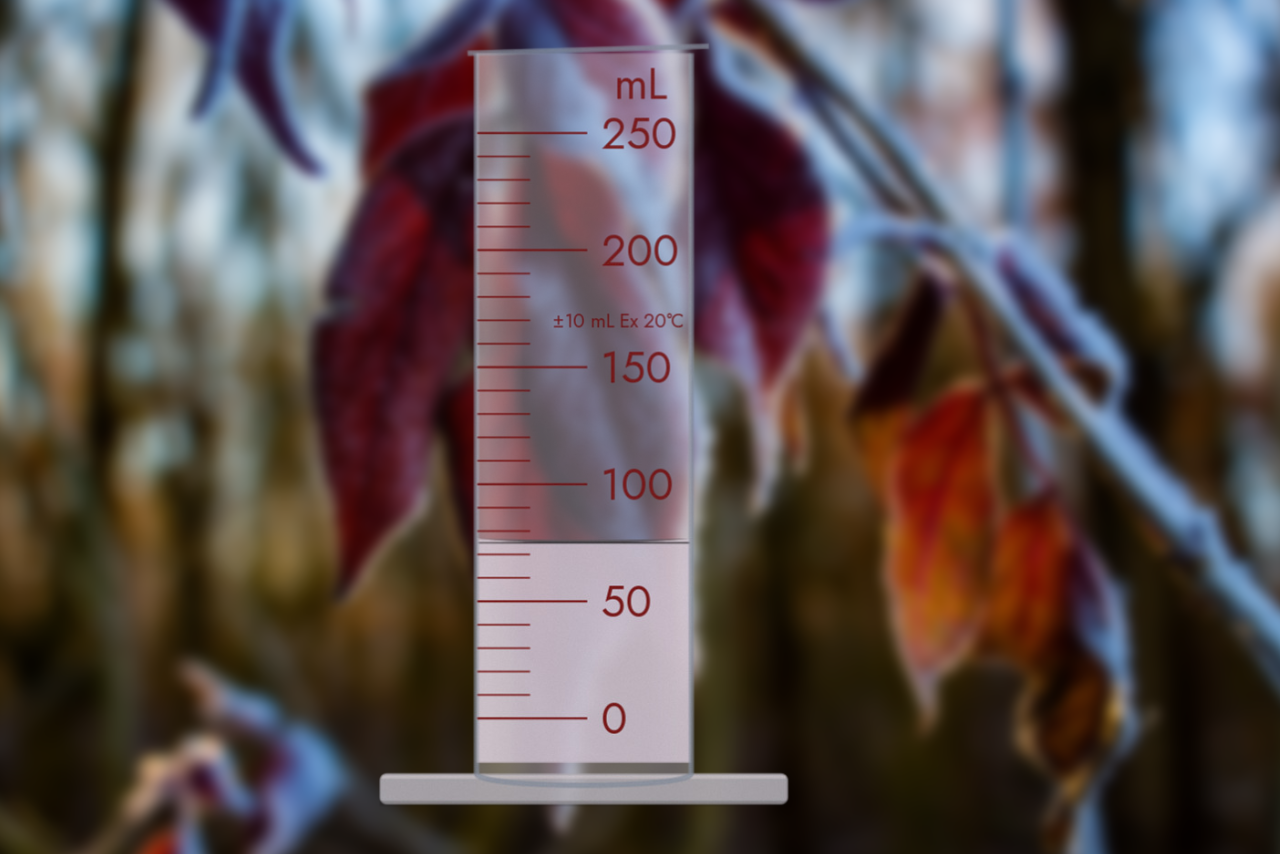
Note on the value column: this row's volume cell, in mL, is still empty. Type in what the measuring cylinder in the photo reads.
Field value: 75 mL
